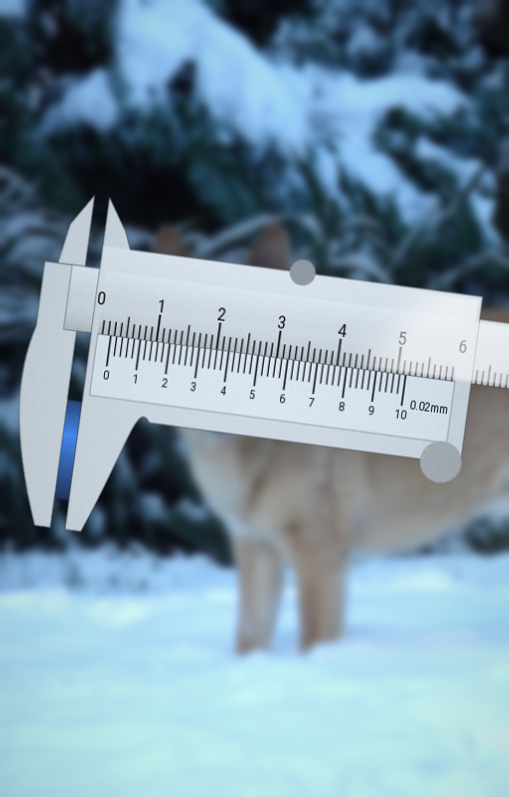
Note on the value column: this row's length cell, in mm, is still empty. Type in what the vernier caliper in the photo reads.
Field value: 2.4 mm
